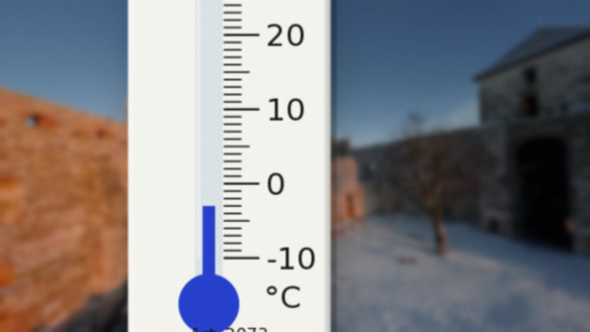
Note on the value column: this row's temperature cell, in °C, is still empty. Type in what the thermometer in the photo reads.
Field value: -3 °C
